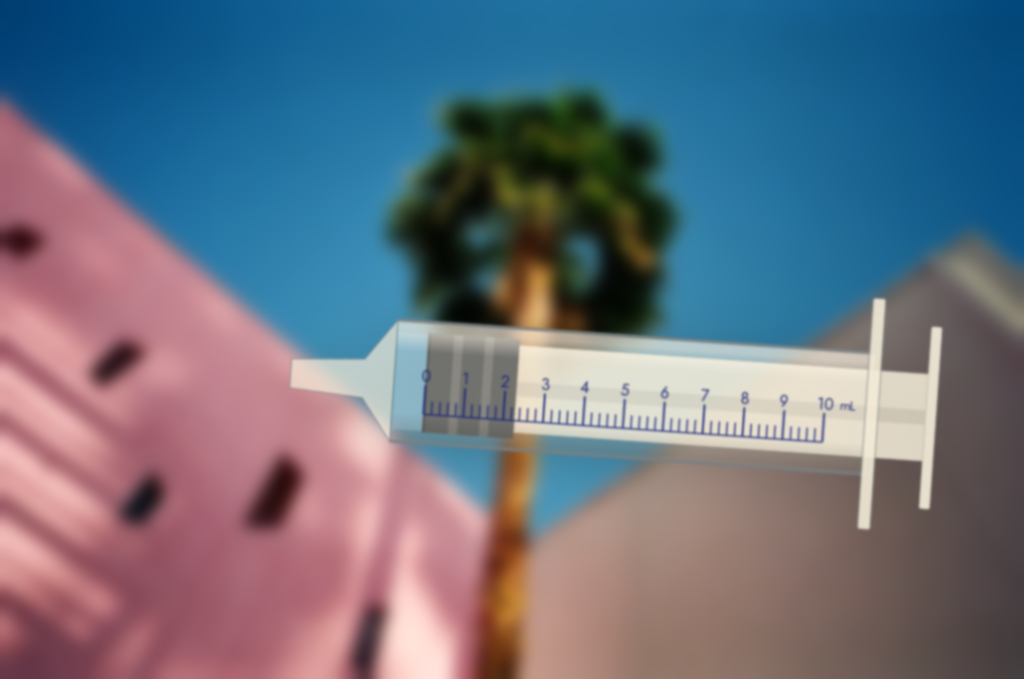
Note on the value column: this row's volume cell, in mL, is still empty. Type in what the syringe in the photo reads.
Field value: 0 mL
